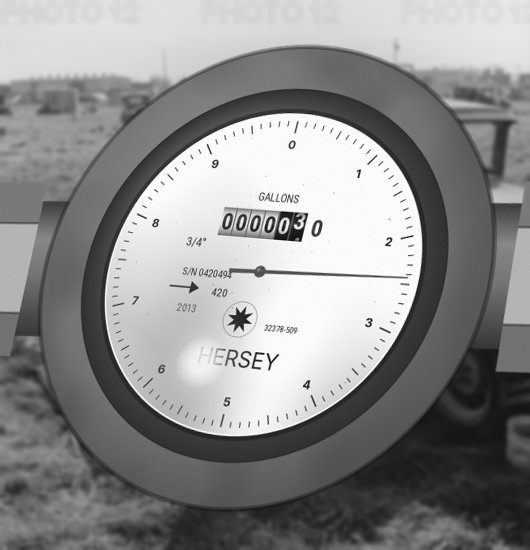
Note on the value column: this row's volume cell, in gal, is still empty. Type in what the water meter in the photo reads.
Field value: 32.4 gal
